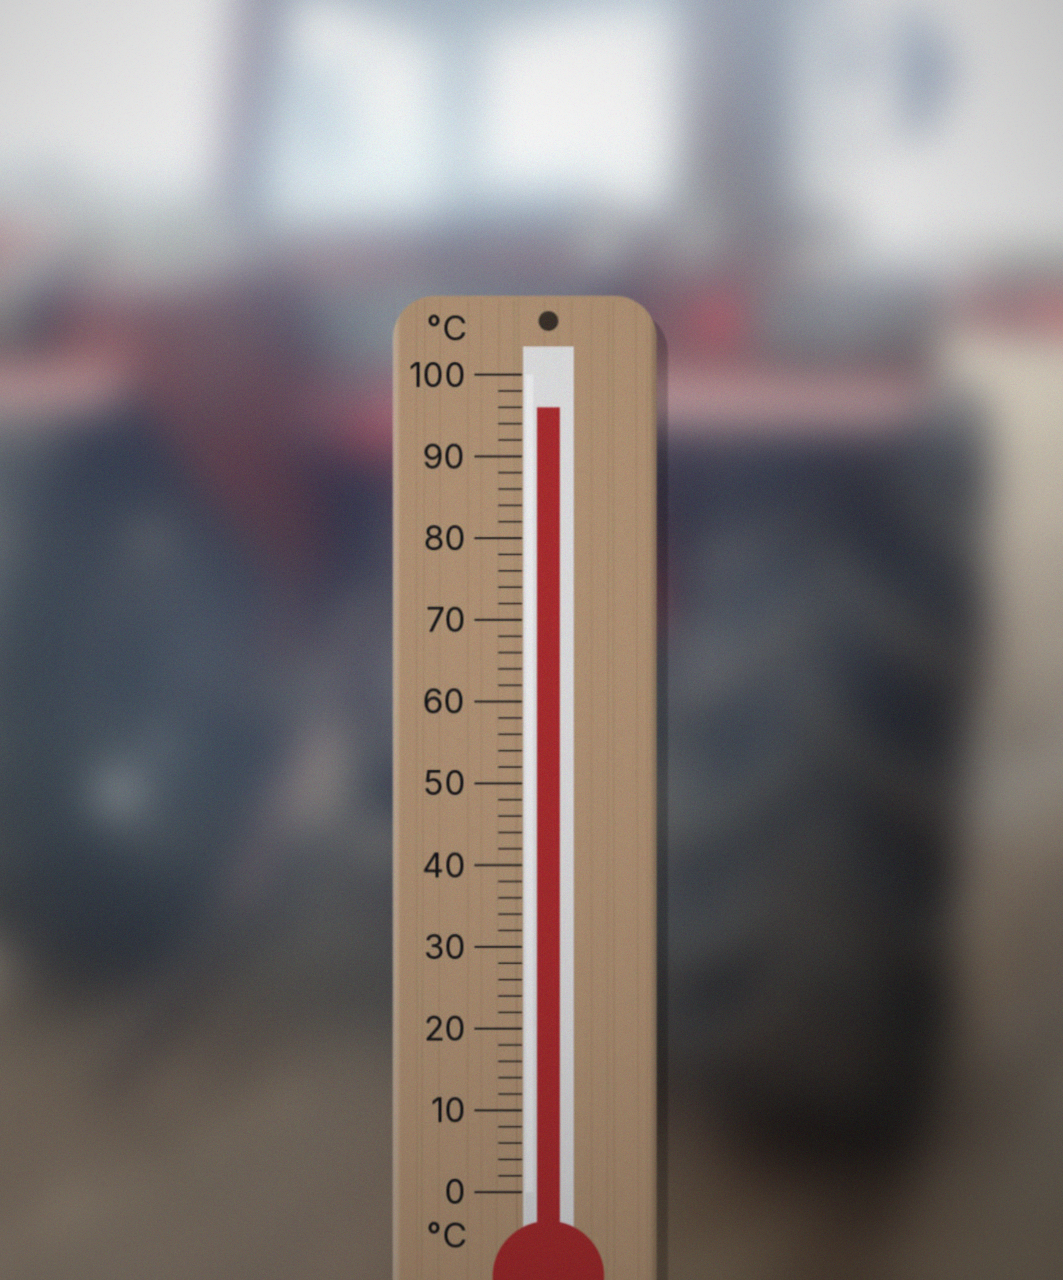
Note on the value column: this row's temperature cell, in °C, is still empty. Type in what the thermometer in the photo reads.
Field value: 96 °C
